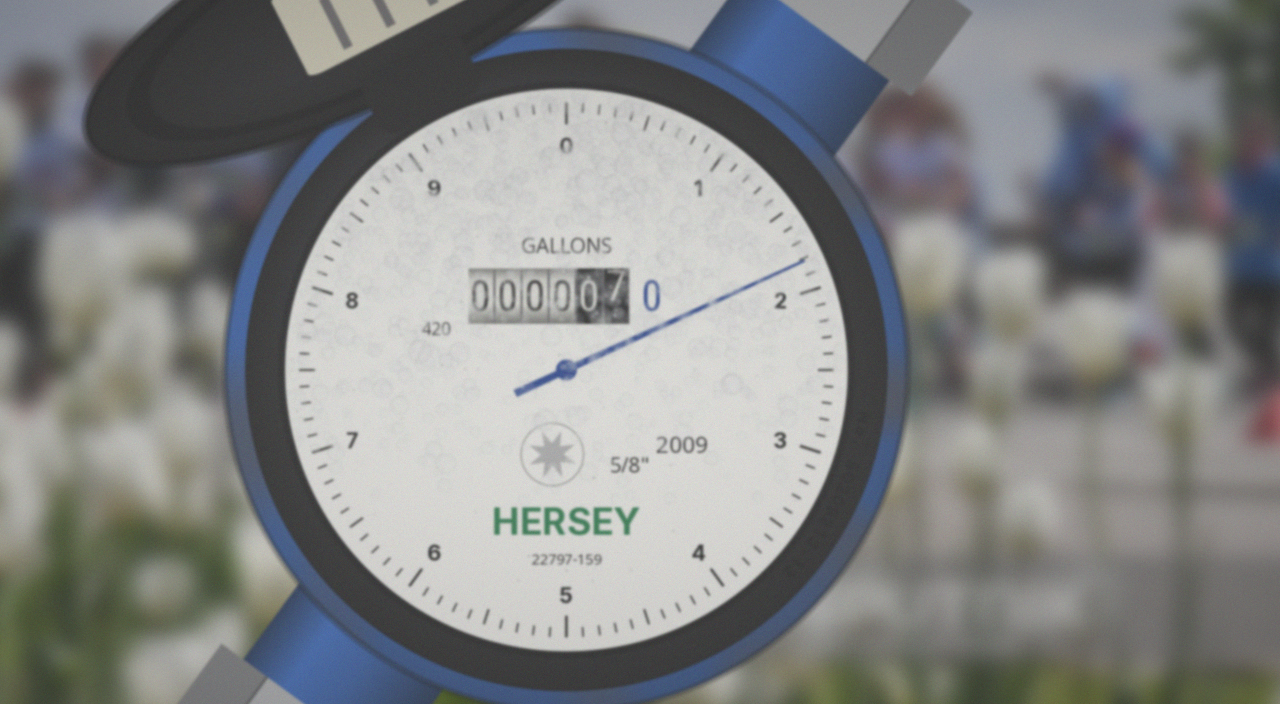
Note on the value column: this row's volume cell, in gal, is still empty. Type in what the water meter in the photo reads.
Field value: 71.8 gal
